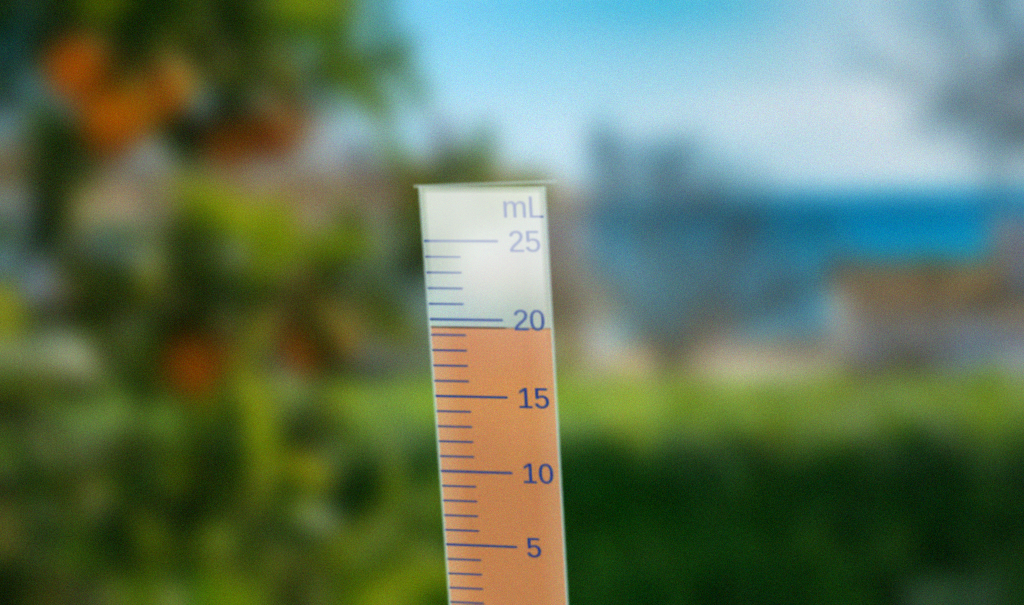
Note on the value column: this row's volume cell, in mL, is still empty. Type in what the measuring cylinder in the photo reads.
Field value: 19.5 mL
